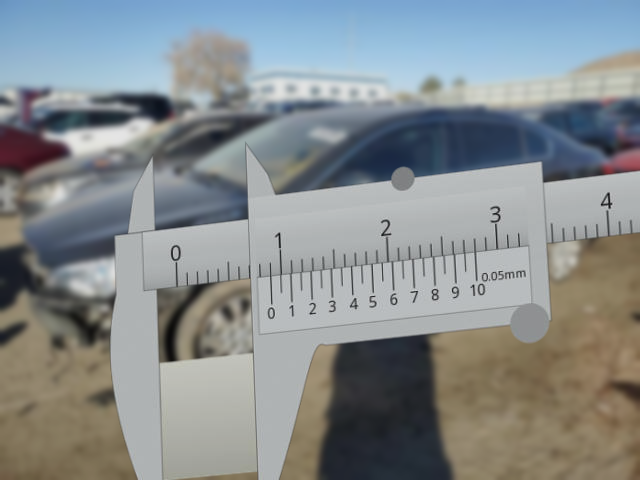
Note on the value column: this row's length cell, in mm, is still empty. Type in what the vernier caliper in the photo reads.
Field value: 9.0 mm
